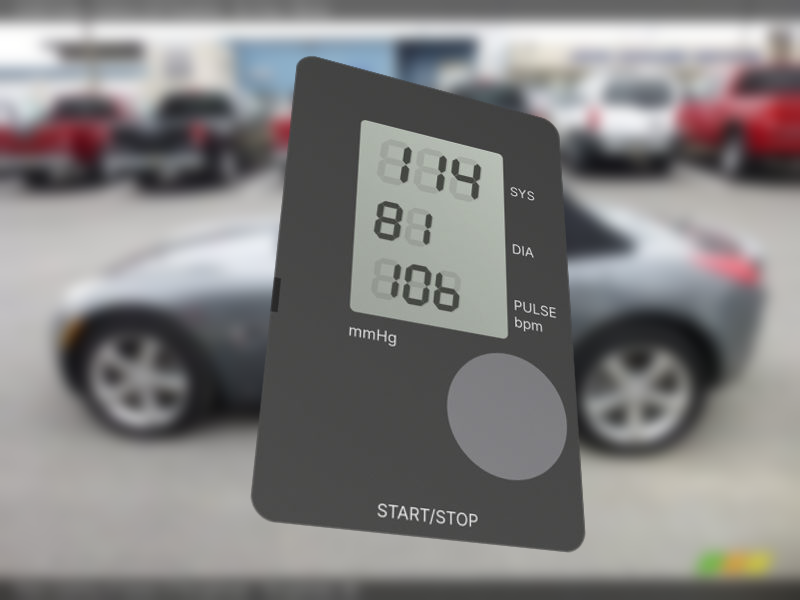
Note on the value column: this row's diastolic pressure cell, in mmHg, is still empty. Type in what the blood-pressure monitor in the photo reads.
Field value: 81 mmHg
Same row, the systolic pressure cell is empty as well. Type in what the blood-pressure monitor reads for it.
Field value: 114 mmHg
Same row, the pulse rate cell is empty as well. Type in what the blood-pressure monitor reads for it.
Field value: 106 bpm
